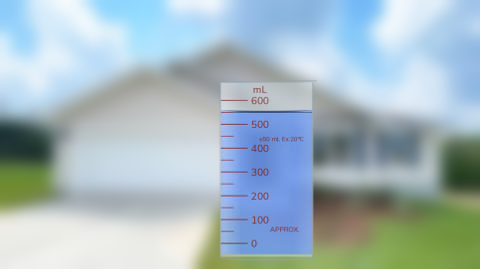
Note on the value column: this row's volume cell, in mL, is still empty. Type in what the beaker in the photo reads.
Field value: 550 mL
